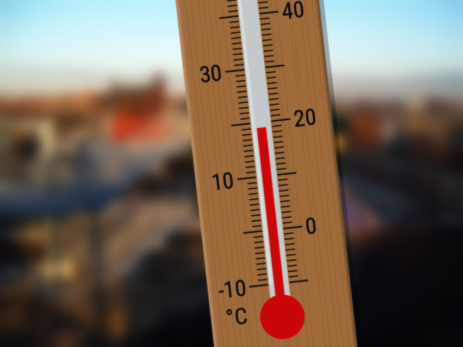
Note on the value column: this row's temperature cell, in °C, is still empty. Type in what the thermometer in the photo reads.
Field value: 19 °C
